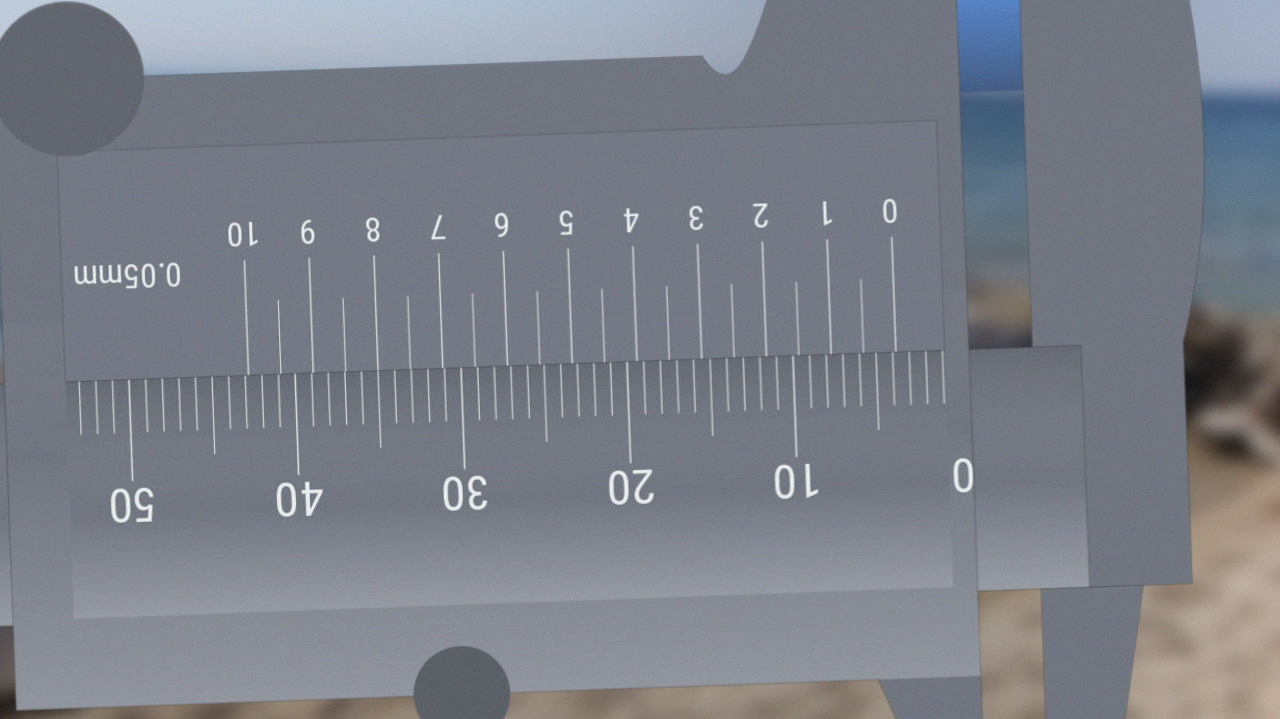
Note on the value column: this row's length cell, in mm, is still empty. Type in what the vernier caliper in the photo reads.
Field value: 3.8 mm
